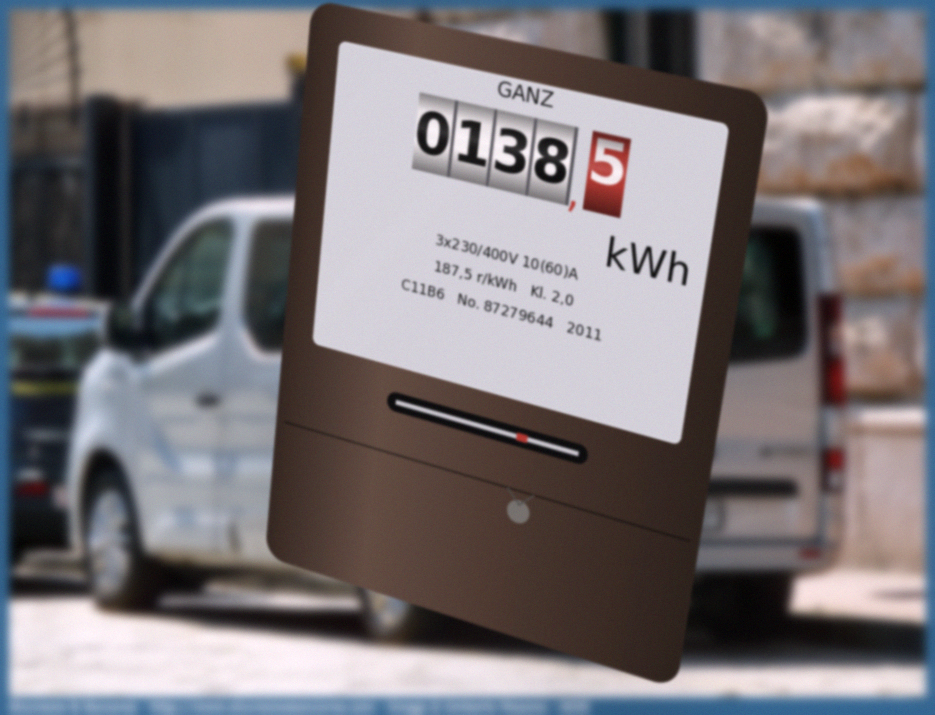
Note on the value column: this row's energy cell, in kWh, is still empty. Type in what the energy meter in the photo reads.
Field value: 138.5 kWh
